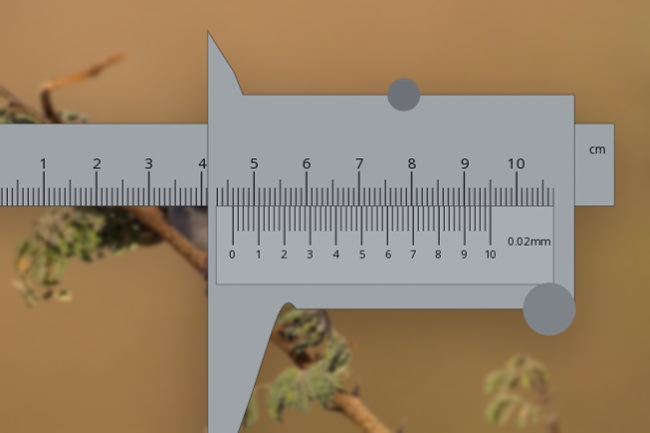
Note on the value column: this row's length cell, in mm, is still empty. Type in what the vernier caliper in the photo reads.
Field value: 46.0 mm
